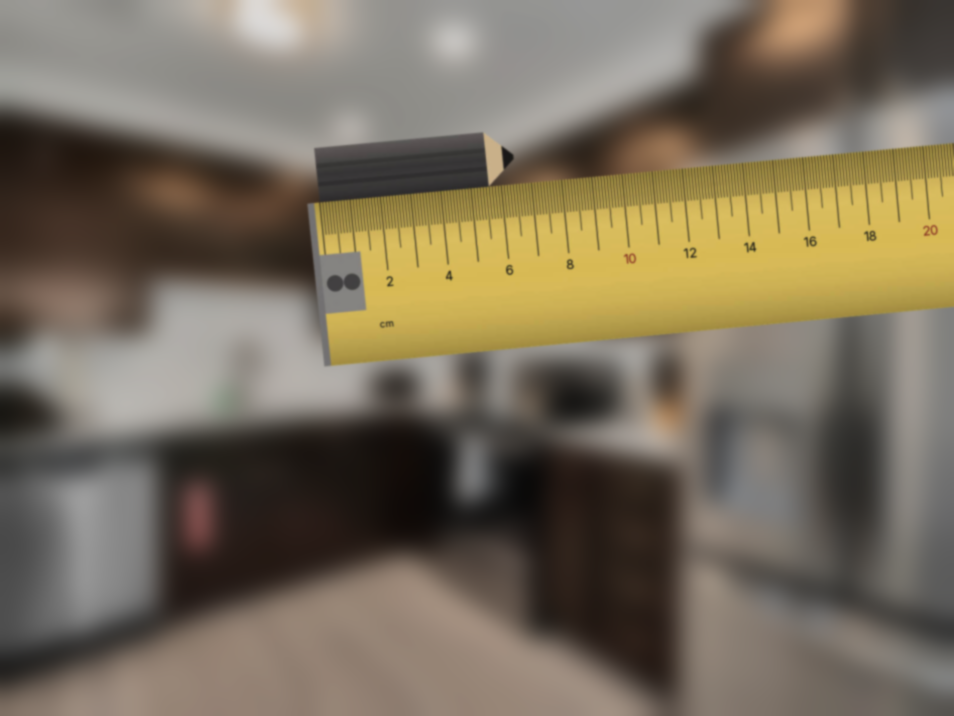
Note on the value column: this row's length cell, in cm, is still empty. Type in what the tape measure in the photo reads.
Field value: 6.5 cm
